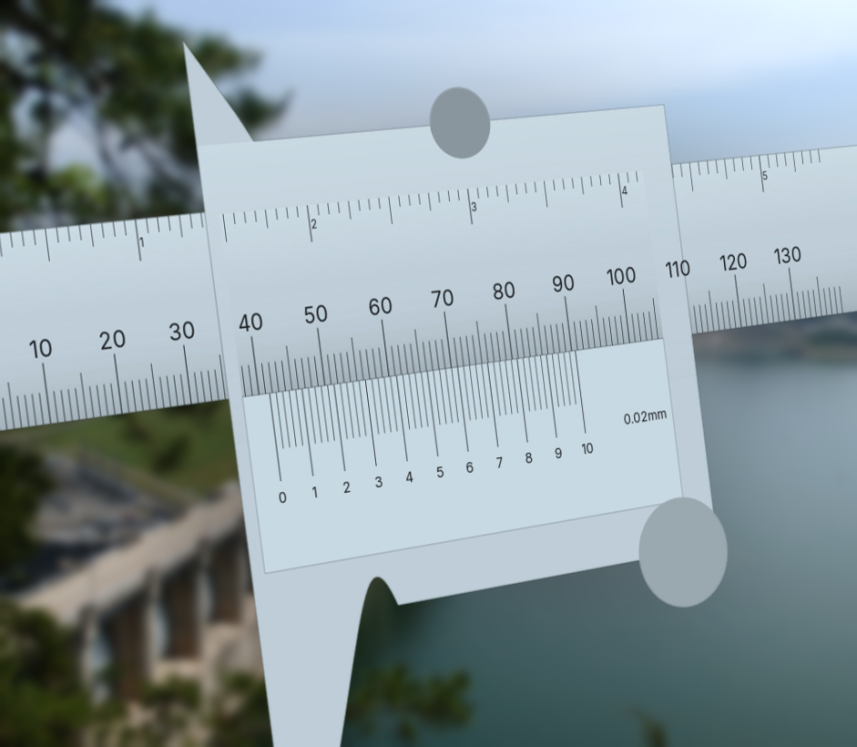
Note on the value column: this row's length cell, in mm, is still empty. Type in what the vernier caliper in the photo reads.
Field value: 41.6 mm
